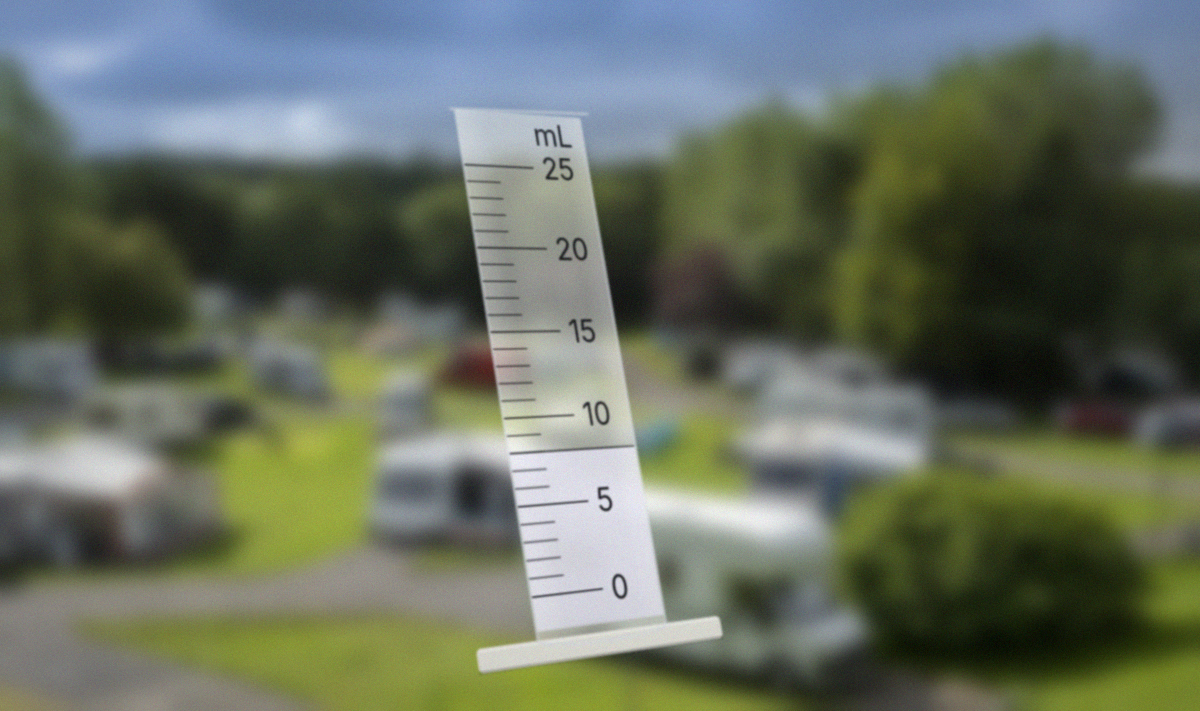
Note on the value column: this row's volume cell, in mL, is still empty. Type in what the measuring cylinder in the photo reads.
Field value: 8 mL
